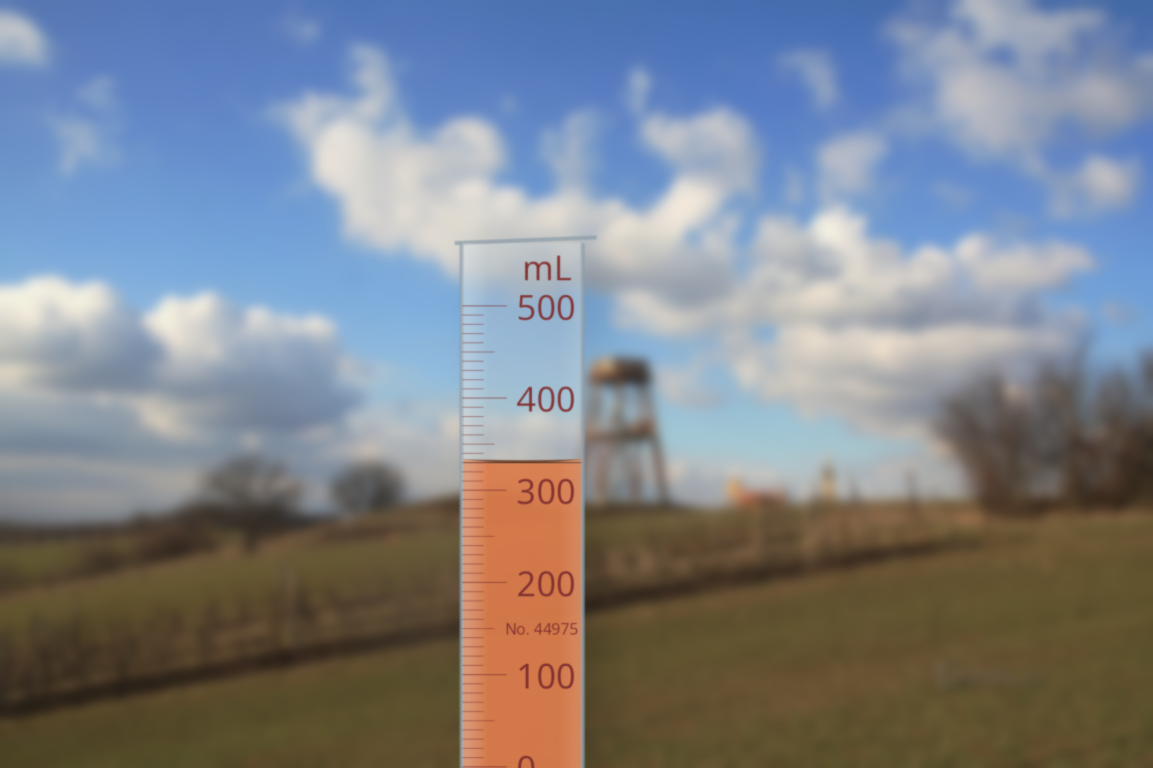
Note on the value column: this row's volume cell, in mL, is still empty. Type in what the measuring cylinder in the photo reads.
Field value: 330 mL
